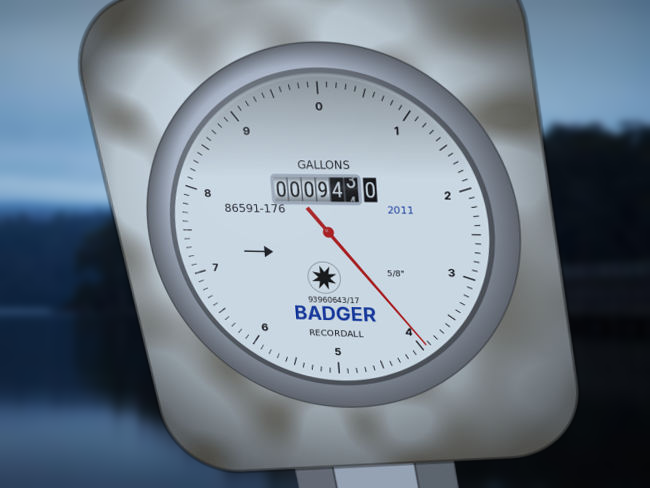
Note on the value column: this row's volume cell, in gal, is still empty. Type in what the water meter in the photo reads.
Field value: 9433.9 gal
